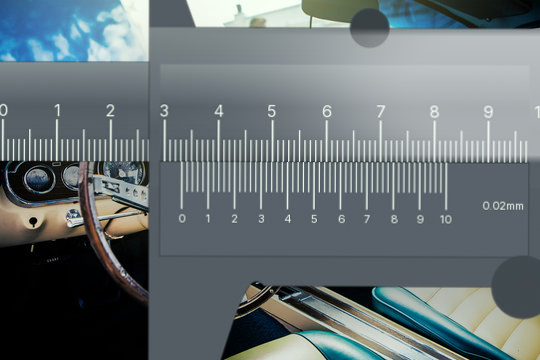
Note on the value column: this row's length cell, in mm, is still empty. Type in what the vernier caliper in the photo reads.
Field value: 33.2 mm
